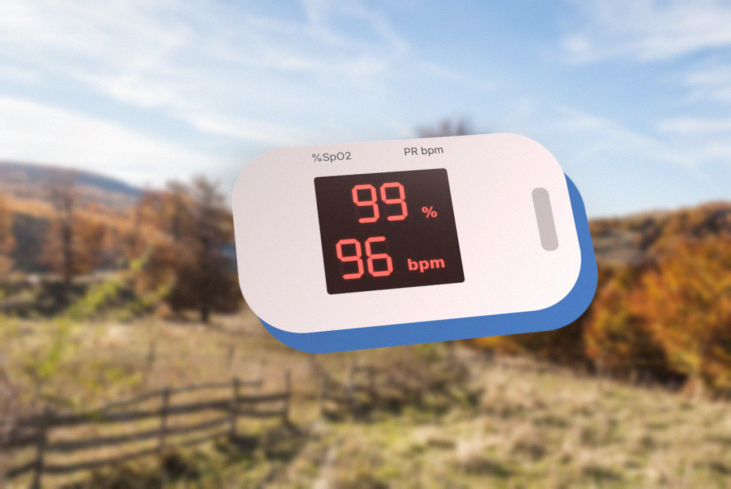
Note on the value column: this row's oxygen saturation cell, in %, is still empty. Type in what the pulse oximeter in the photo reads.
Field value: 99 %
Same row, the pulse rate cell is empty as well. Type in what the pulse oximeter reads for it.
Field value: 96 bpm
